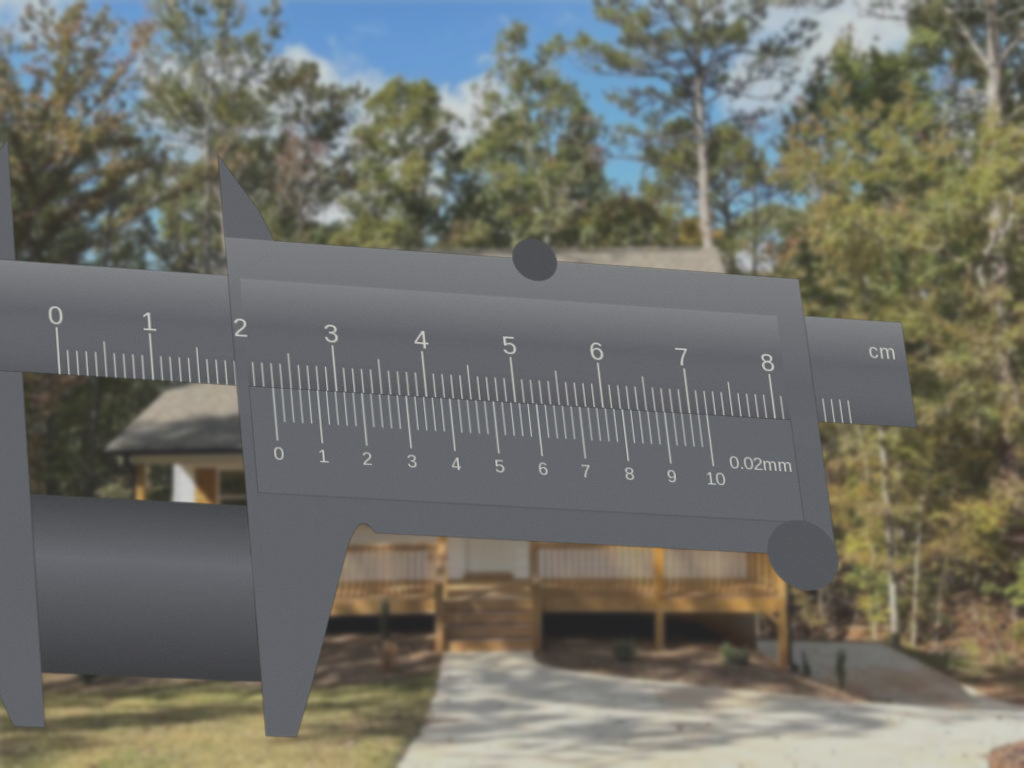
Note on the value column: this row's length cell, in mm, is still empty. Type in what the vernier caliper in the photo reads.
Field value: 23.0 mm
